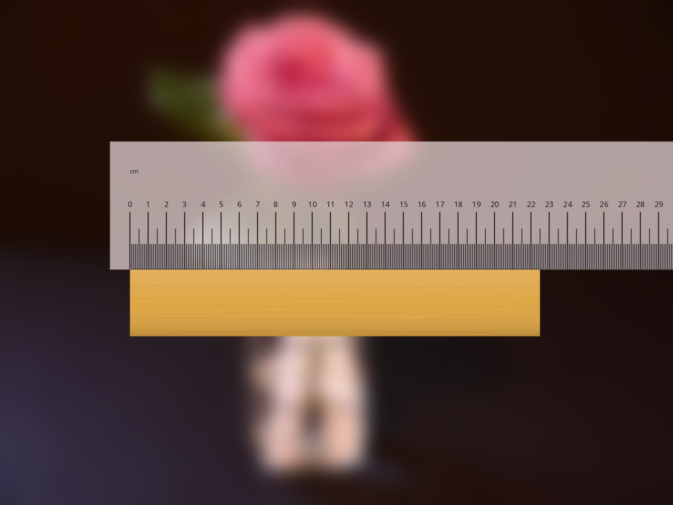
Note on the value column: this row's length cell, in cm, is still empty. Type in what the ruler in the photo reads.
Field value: 22.5 cm
